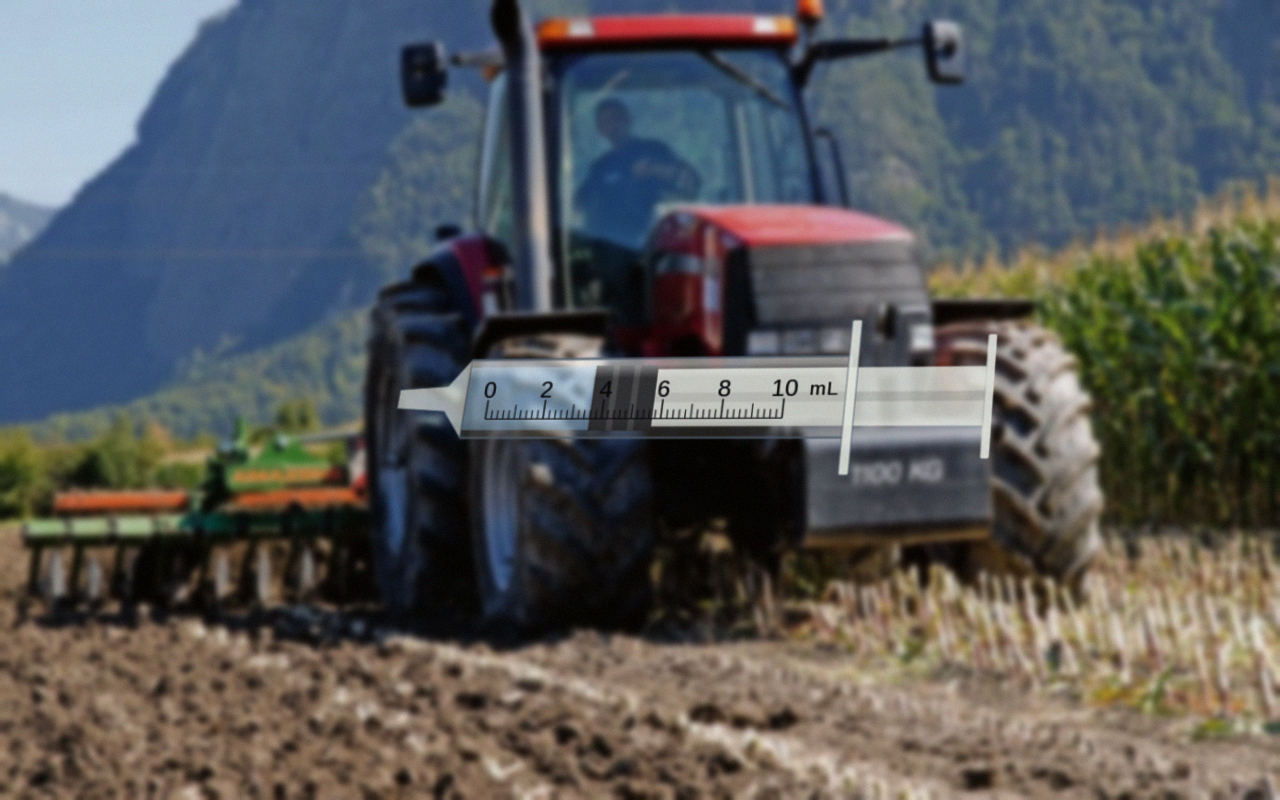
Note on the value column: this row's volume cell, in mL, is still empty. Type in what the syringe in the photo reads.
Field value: 3.6 mL
